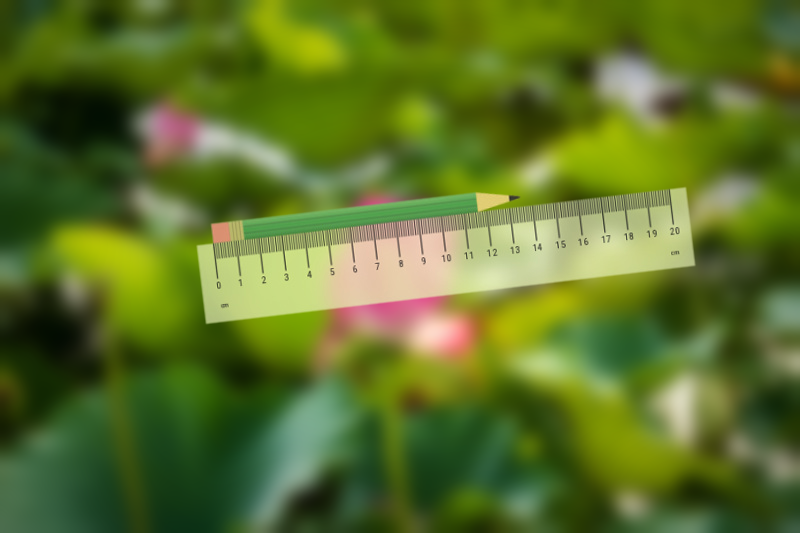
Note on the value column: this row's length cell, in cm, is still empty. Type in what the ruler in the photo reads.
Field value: 13.5 cm
